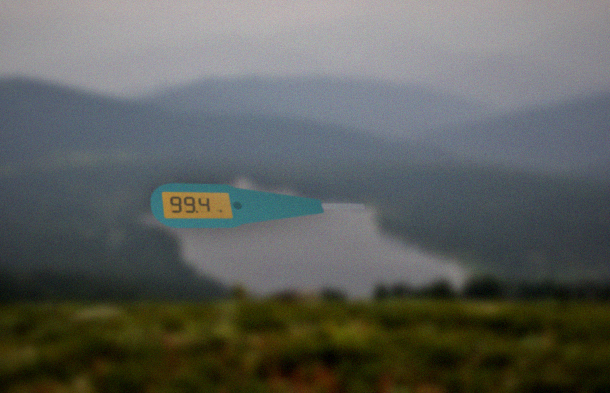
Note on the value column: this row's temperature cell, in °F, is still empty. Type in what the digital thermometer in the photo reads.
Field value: 99.4 °F
